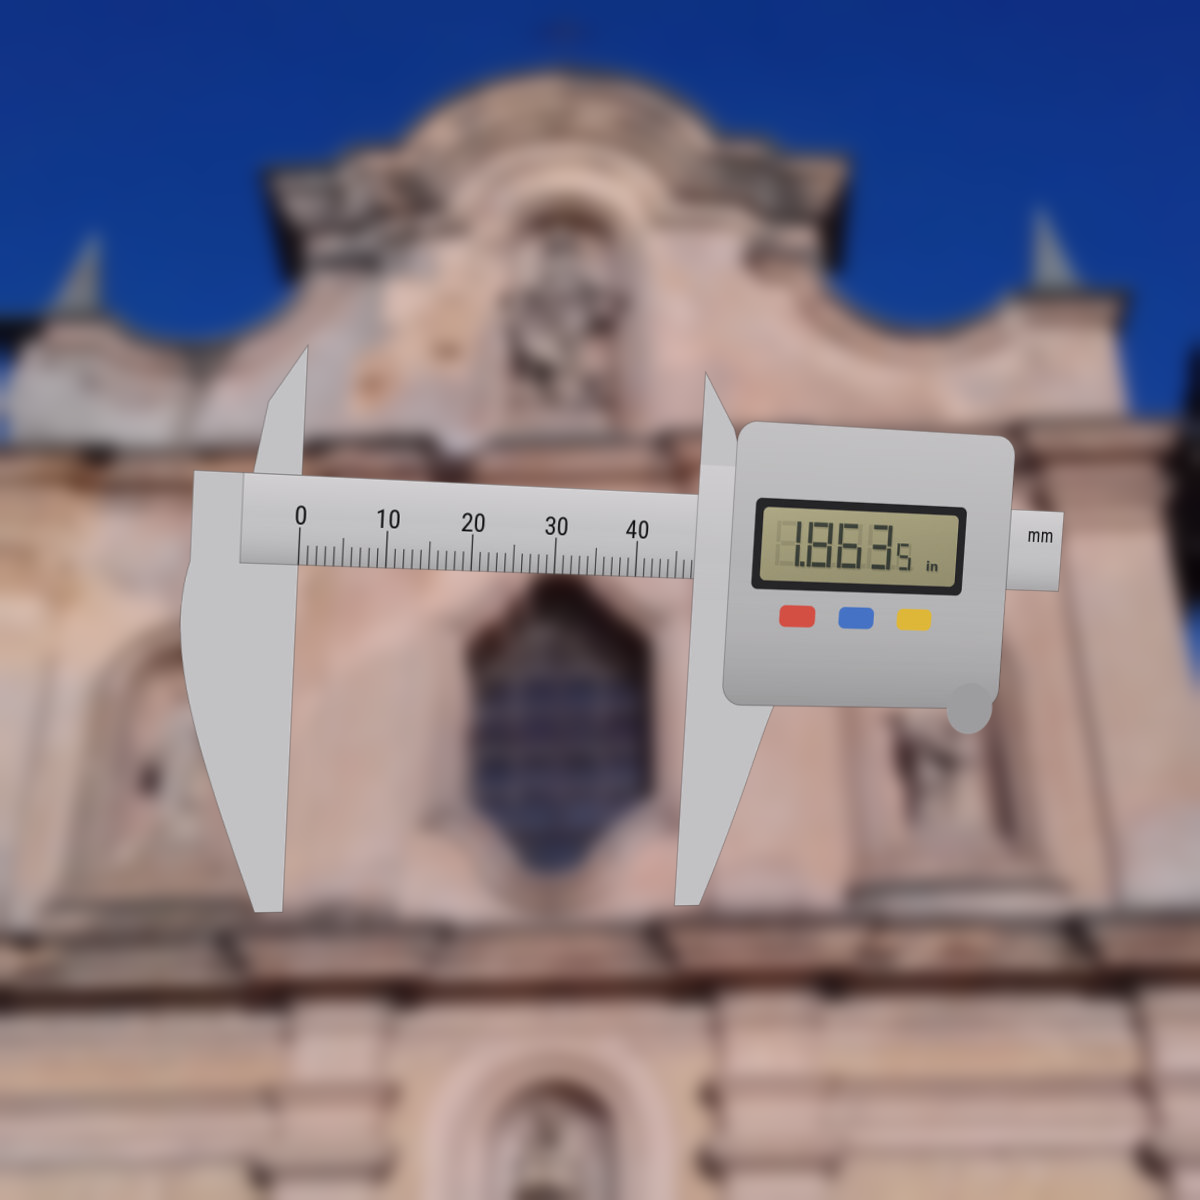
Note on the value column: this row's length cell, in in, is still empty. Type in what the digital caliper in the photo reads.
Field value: 1.8635 in
